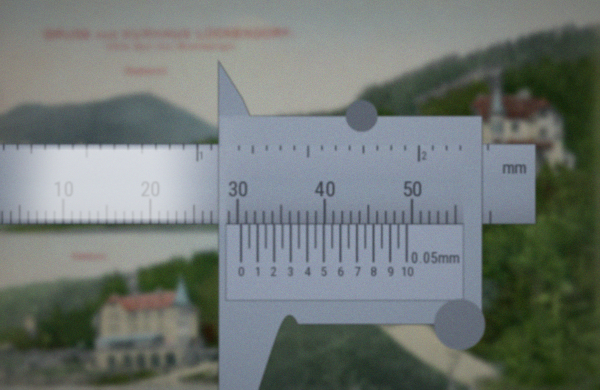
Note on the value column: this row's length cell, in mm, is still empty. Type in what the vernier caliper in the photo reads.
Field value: 30.4 mm
